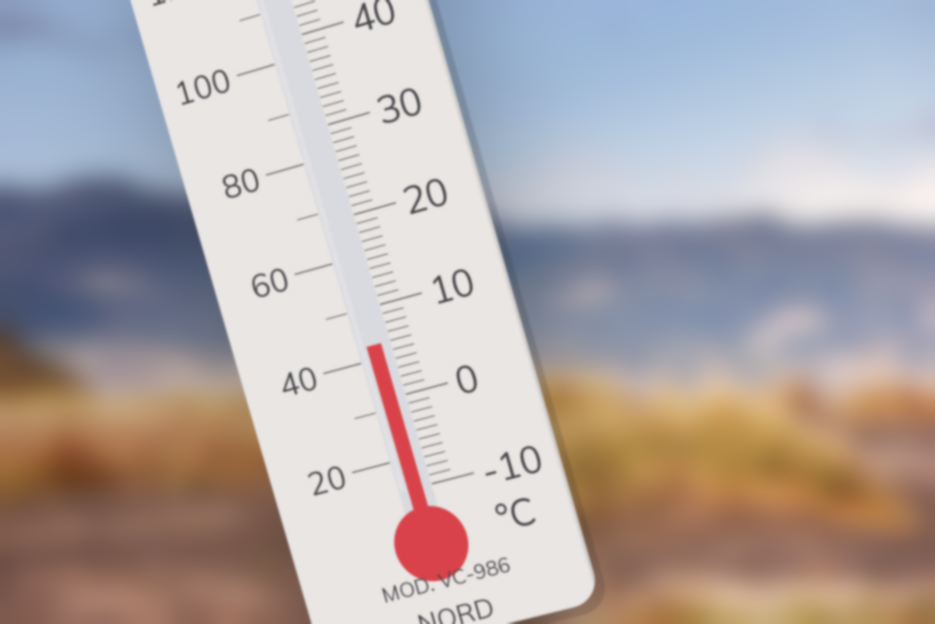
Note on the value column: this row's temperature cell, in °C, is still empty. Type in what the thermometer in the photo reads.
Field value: 6 °C
